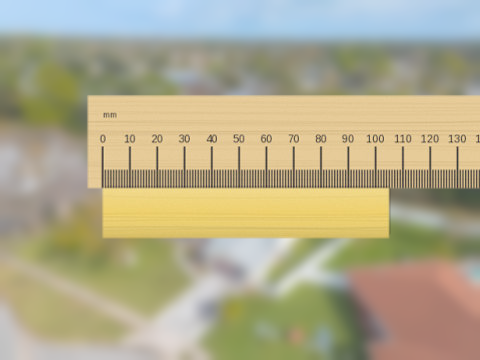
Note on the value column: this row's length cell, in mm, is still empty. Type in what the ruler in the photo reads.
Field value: 105 mm
